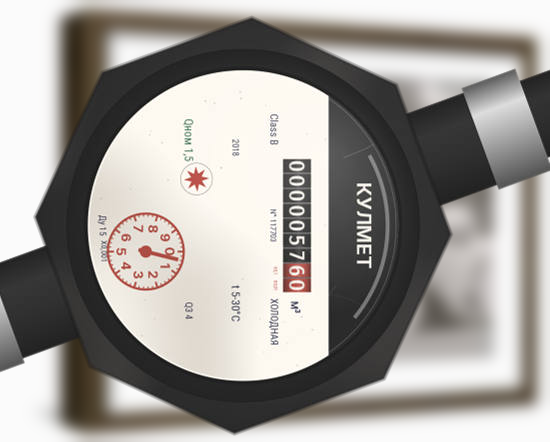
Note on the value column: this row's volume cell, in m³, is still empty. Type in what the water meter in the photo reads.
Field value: 57.600 m³
